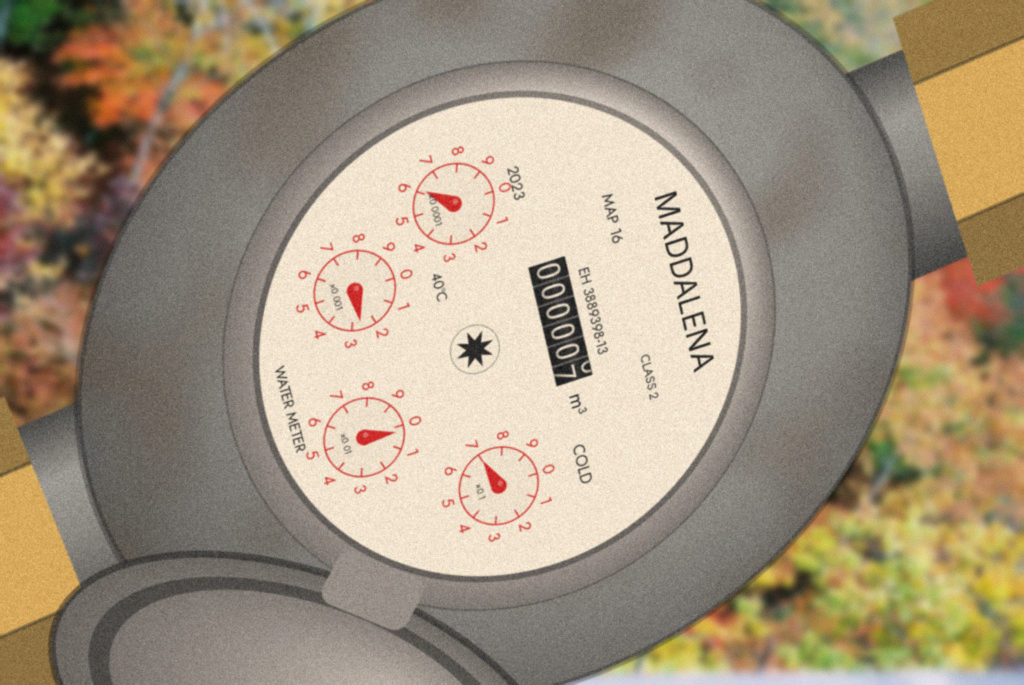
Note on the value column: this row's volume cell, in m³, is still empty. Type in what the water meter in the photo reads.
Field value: 6.7026 m³
